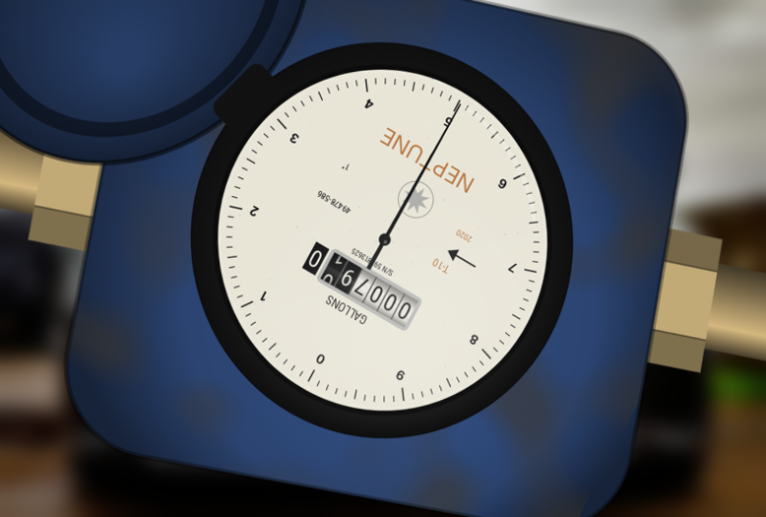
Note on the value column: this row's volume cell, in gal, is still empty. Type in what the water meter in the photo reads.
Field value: 7905.0 gal
